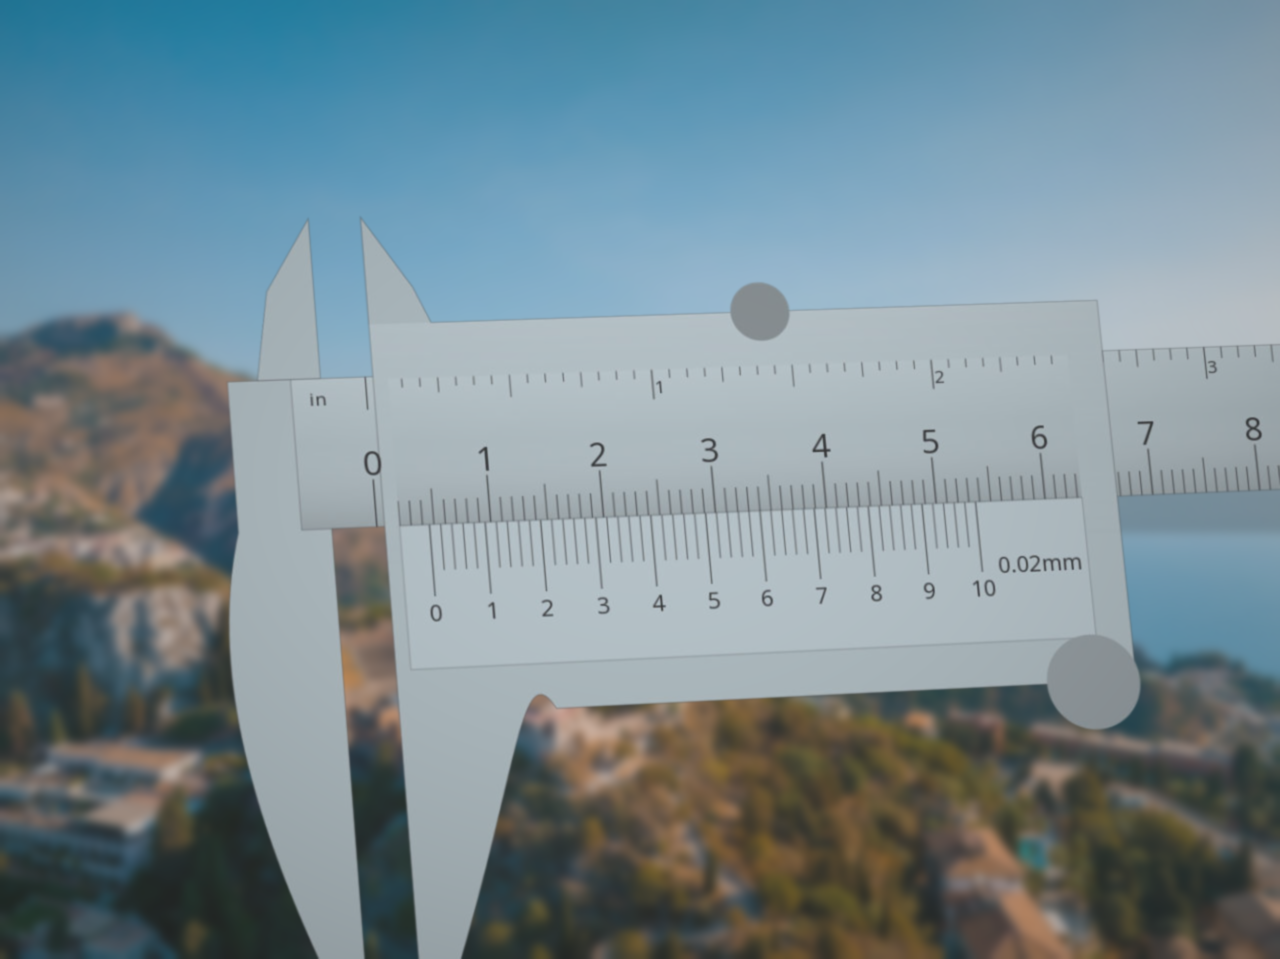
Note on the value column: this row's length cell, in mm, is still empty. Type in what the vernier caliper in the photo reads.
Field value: 4.6 mm
